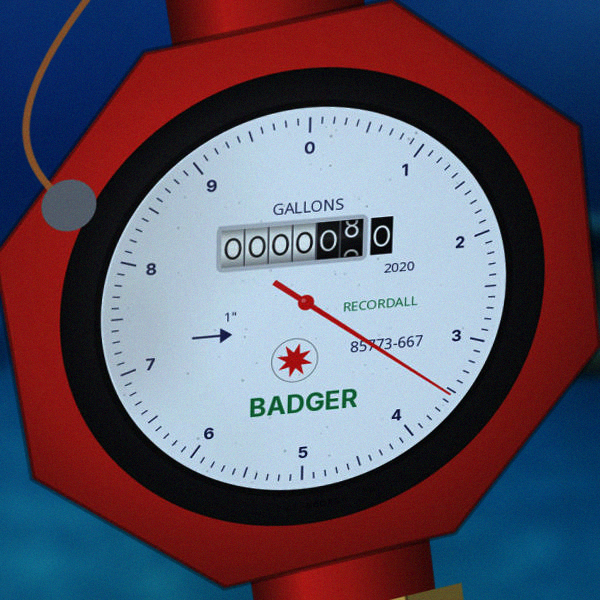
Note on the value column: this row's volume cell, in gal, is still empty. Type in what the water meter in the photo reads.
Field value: 83.5 gal
